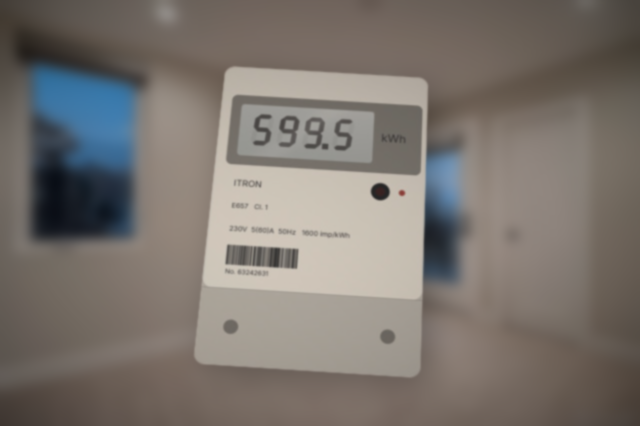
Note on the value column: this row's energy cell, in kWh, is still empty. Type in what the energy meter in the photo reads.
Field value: 599.5 kWh
